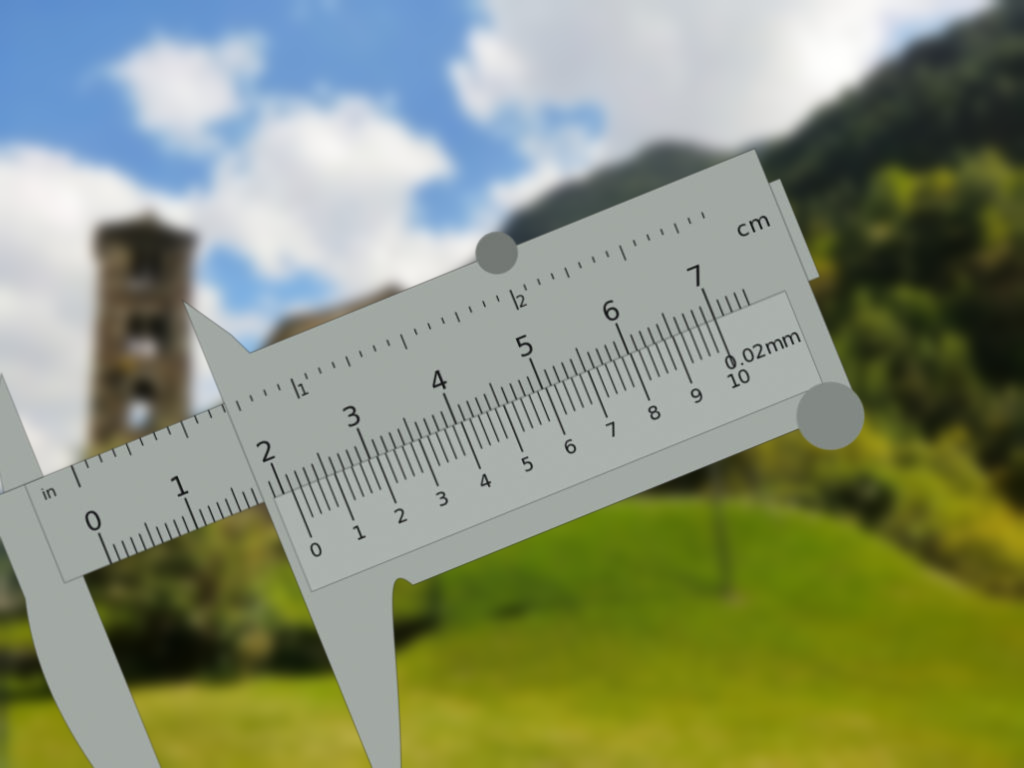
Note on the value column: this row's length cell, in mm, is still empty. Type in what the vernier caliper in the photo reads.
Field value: 21.0 mm
